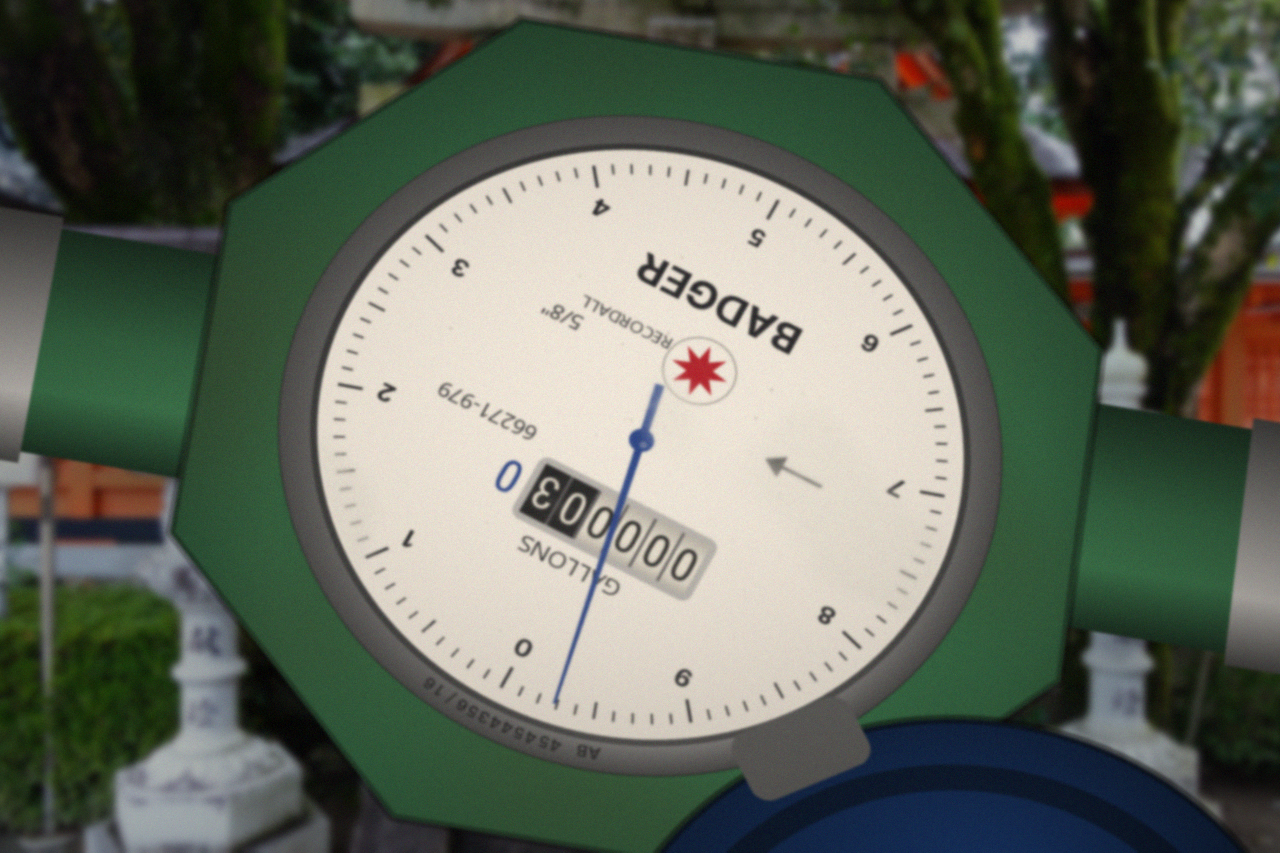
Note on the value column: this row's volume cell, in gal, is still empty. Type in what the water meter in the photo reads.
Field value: 29.7 gal
